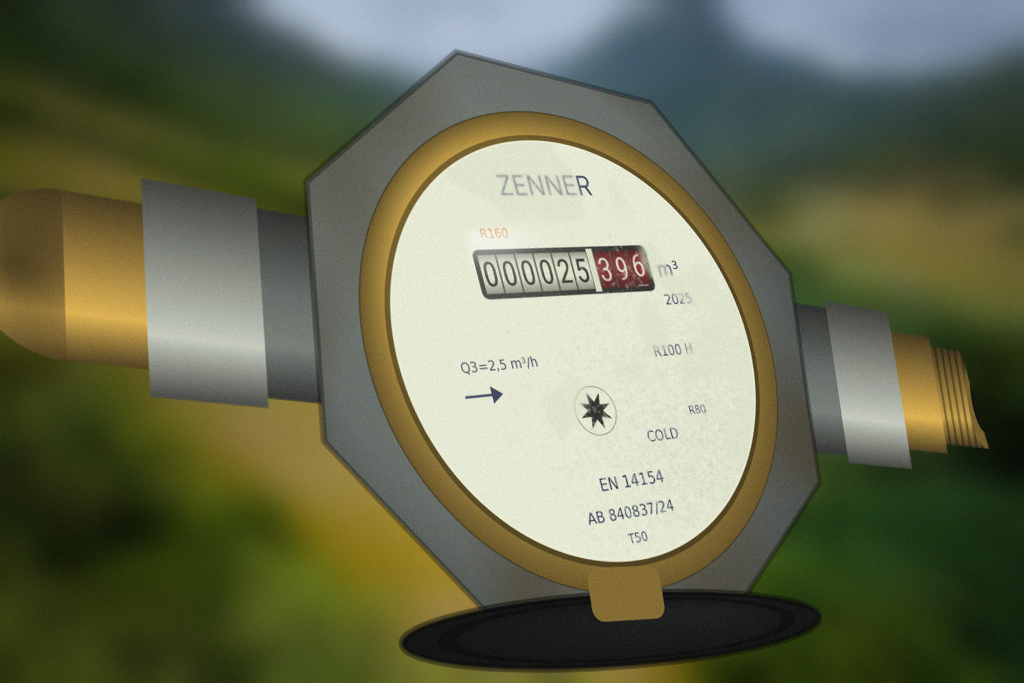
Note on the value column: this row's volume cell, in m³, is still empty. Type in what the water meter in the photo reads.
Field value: 25.396 m³
